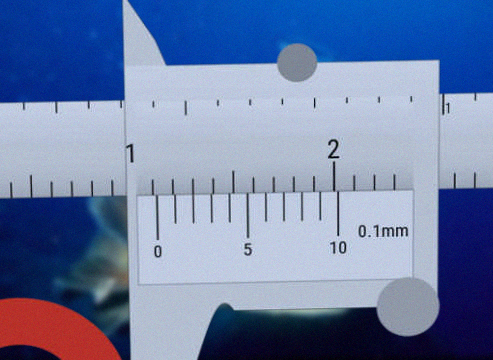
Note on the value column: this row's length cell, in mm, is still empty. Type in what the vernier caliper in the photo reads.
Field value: 11.2 mm
